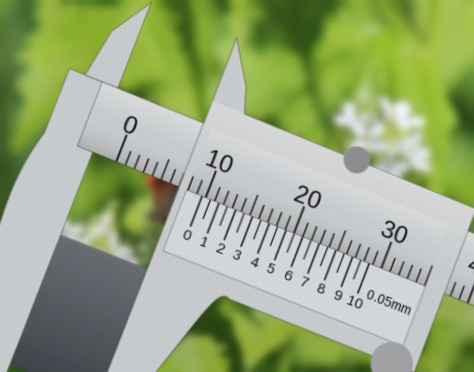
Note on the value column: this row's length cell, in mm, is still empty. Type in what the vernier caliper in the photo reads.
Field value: 9.6 mm
